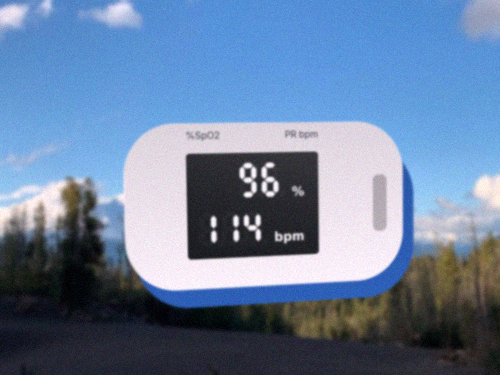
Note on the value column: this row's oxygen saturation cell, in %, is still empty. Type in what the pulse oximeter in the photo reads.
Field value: 96 %
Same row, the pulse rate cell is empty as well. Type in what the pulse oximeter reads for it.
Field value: 114 bpm
